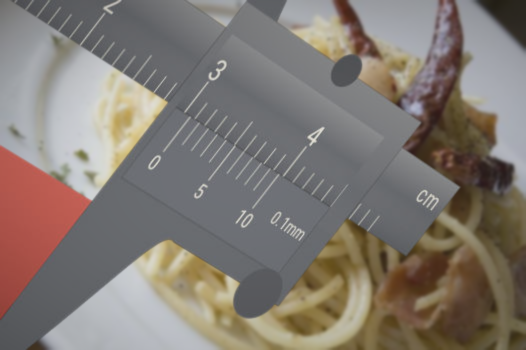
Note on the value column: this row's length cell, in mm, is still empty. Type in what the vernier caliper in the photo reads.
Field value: 30.6 mm
